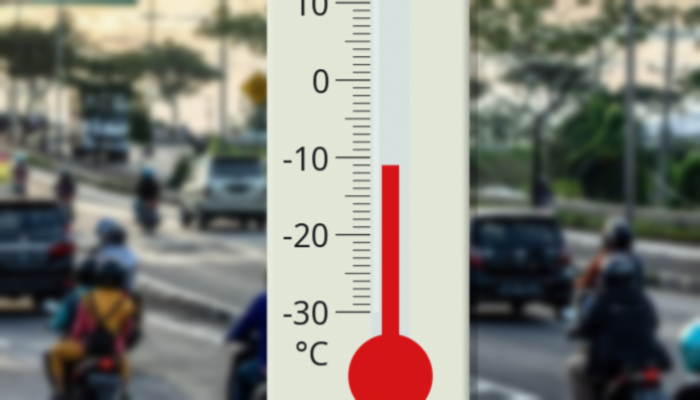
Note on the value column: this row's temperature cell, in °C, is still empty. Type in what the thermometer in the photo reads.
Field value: -11 °C
